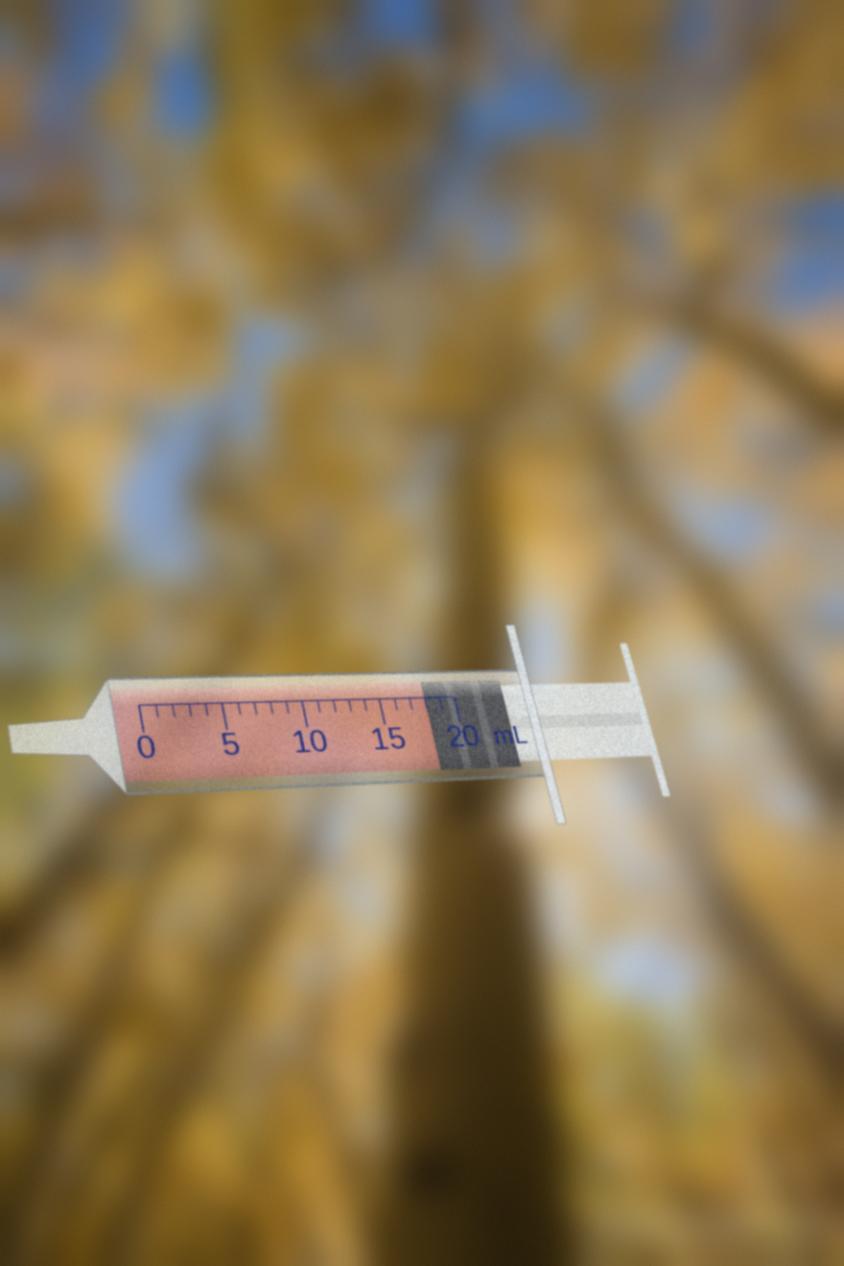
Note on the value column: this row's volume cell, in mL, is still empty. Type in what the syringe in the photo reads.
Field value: 18 mL
